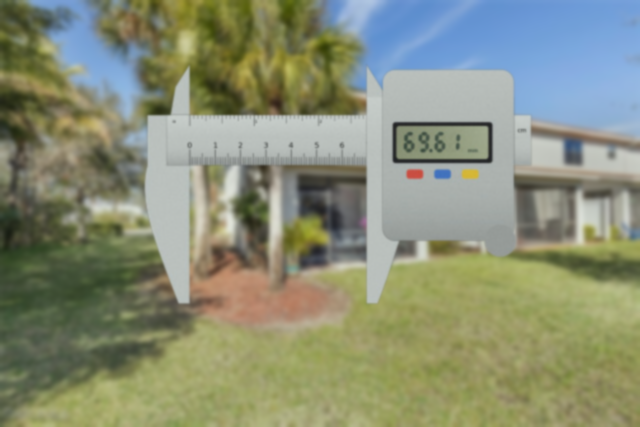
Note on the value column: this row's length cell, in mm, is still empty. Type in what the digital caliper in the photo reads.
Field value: 69.61 mm
